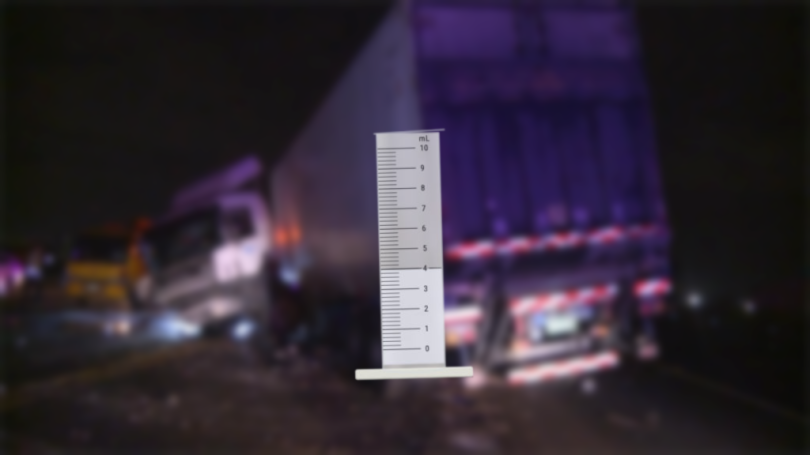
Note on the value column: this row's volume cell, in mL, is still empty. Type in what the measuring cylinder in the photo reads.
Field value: 4 mL
